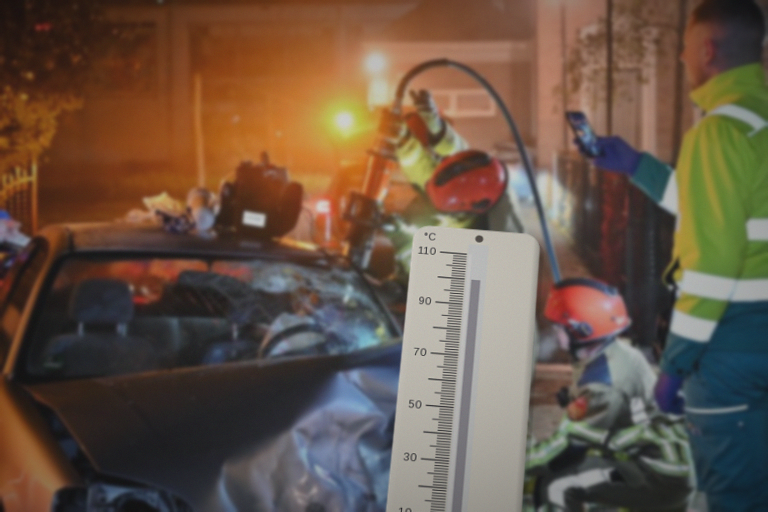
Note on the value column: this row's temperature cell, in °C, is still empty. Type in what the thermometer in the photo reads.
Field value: 100 °C
